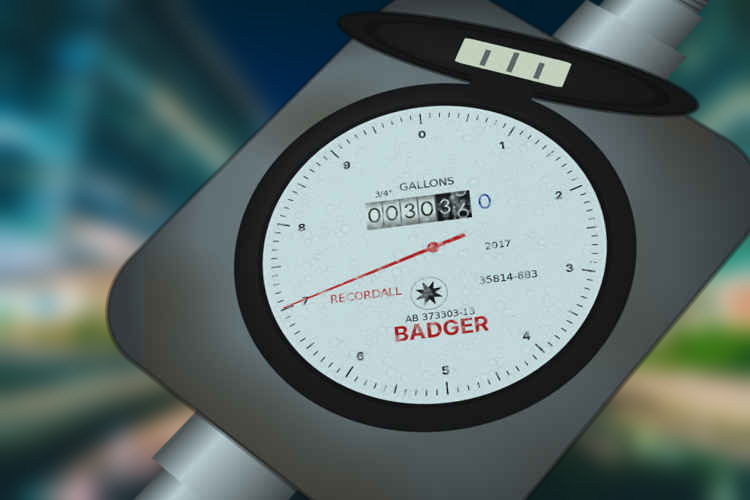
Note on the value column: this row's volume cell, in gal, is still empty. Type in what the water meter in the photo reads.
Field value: 30357.0 gal
